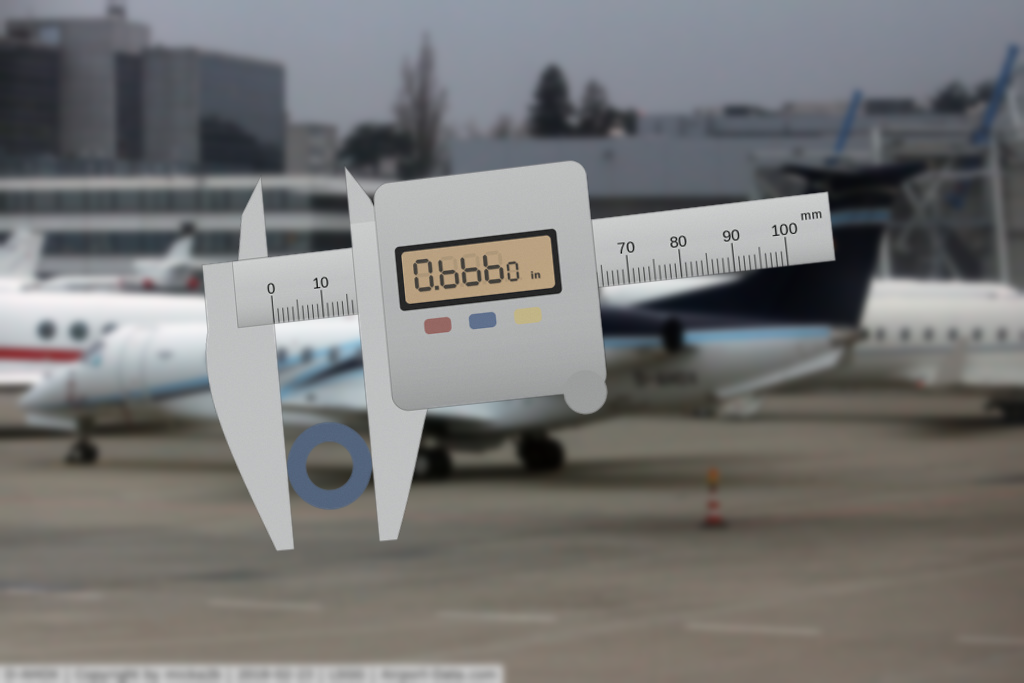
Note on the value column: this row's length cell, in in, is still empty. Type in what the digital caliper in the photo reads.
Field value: 0.6660 in
